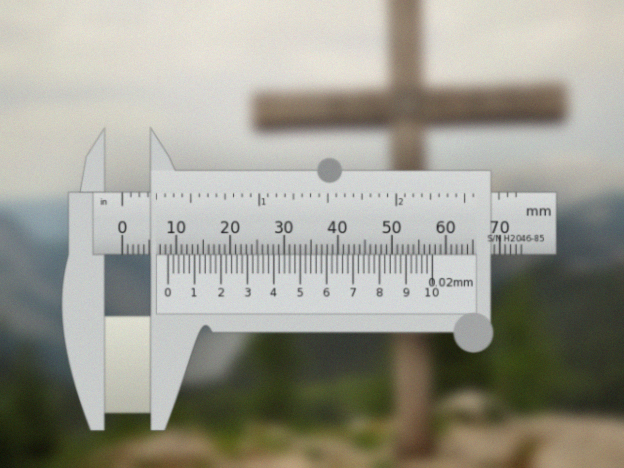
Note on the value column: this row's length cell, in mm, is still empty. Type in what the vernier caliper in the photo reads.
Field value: 8.5 mm
